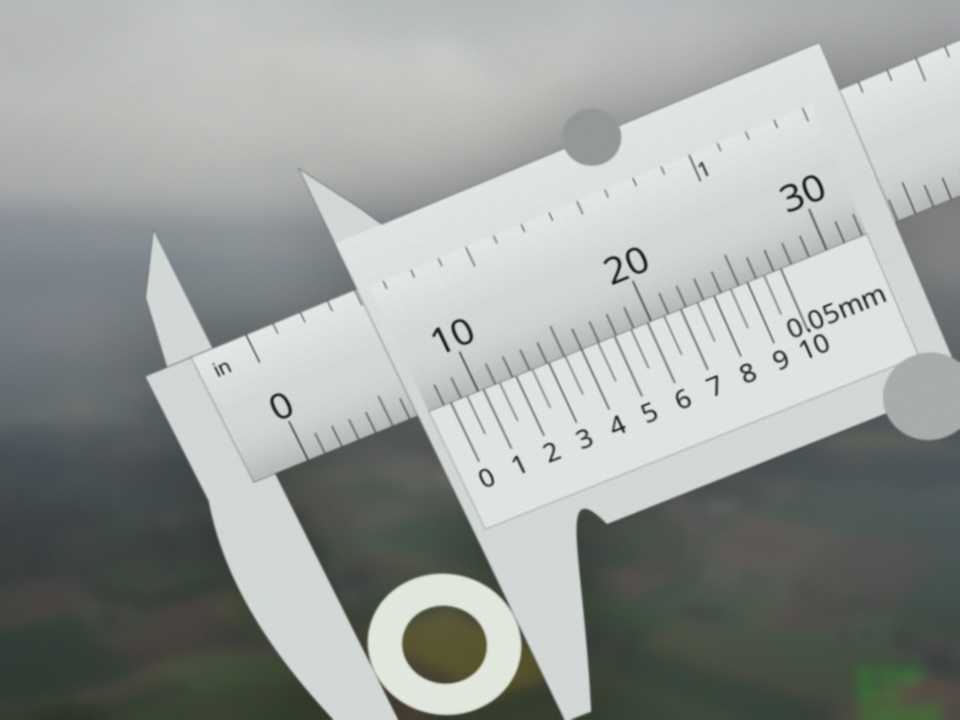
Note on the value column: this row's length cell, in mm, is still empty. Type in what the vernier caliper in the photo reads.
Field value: 8.4 mm
